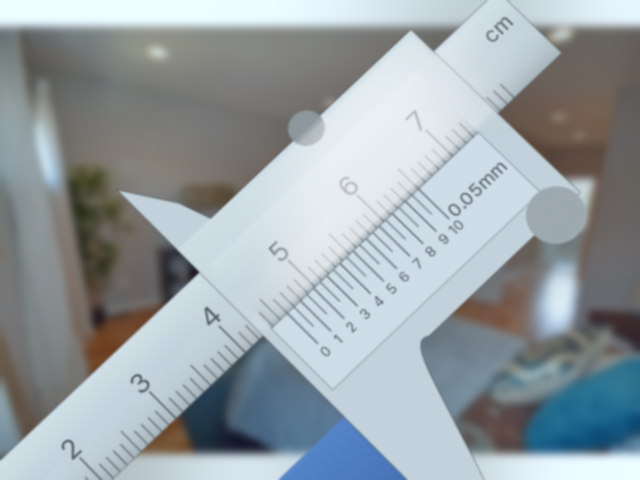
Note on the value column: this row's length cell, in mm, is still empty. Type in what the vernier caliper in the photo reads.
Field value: 46.0 mm
